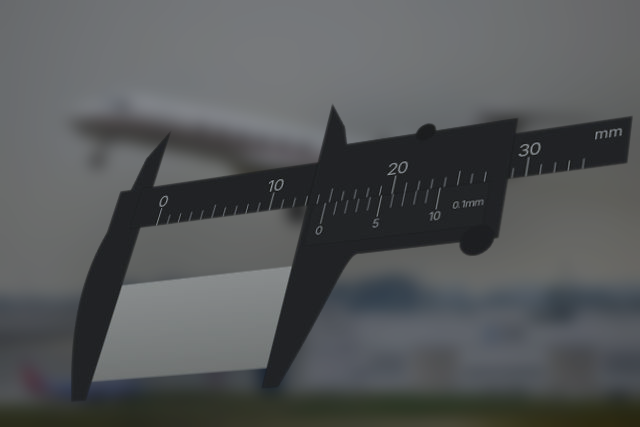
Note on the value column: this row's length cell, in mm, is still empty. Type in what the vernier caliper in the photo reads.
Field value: 14.7 mm
